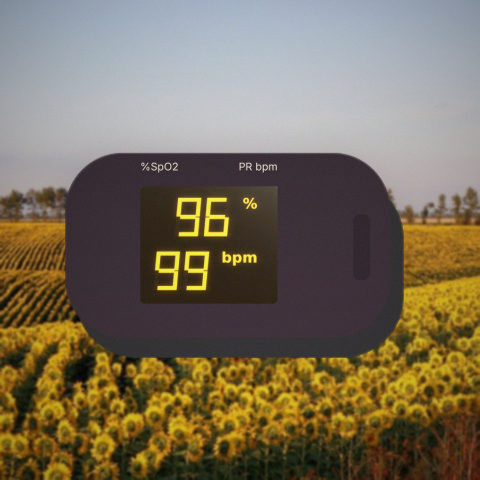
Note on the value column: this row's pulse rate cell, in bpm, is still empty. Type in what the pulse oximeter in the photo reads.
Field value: 99 bpm
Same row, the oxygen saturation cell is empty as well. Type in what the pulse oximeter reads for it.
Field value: 96 %
